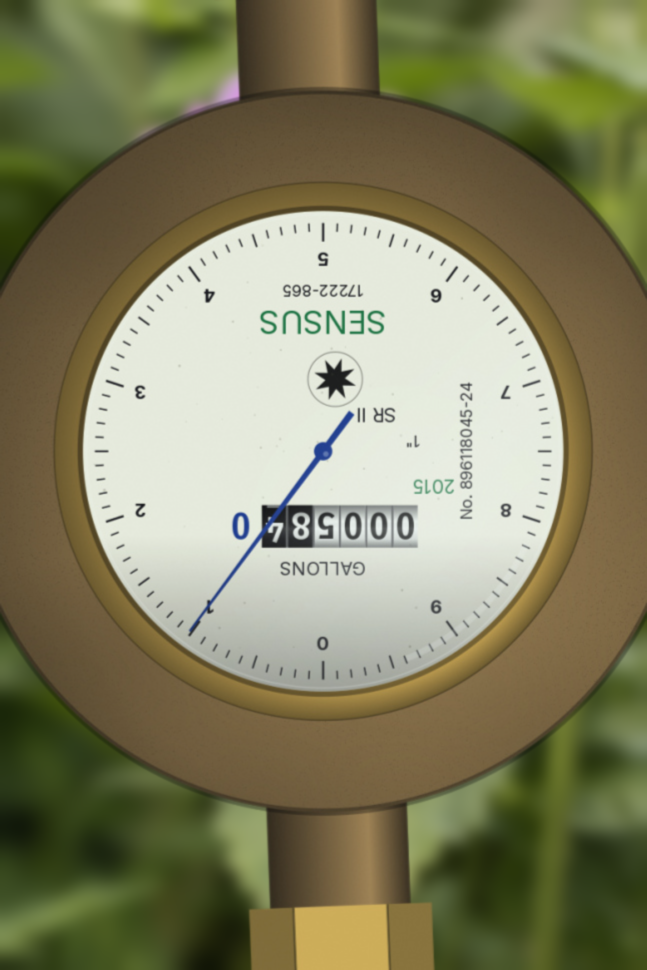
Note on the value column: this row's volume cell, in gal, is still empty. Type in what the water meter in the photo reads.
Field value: 5841.0 gal
